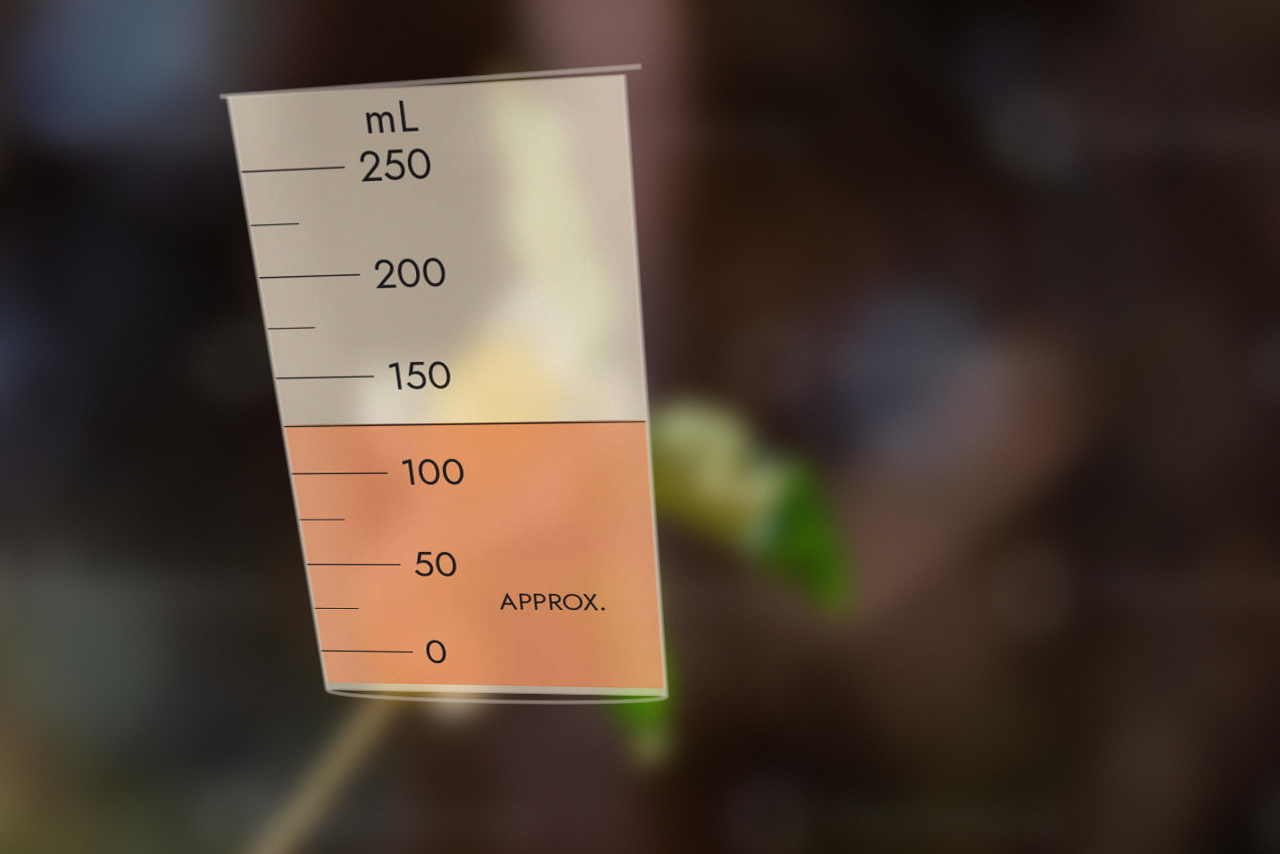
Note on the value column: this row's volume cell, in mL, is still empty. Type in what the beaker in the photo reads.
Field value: 125 mL
